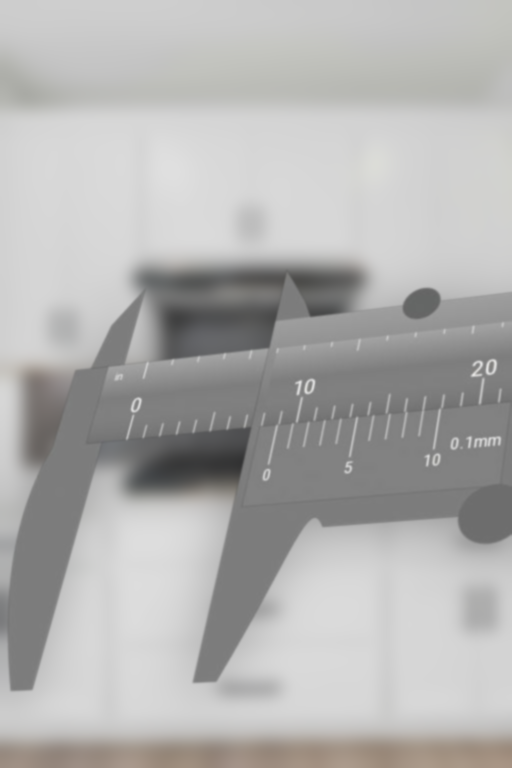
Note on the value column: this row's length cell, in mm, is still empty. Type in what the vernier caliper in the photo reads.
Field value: 8.9 mm
